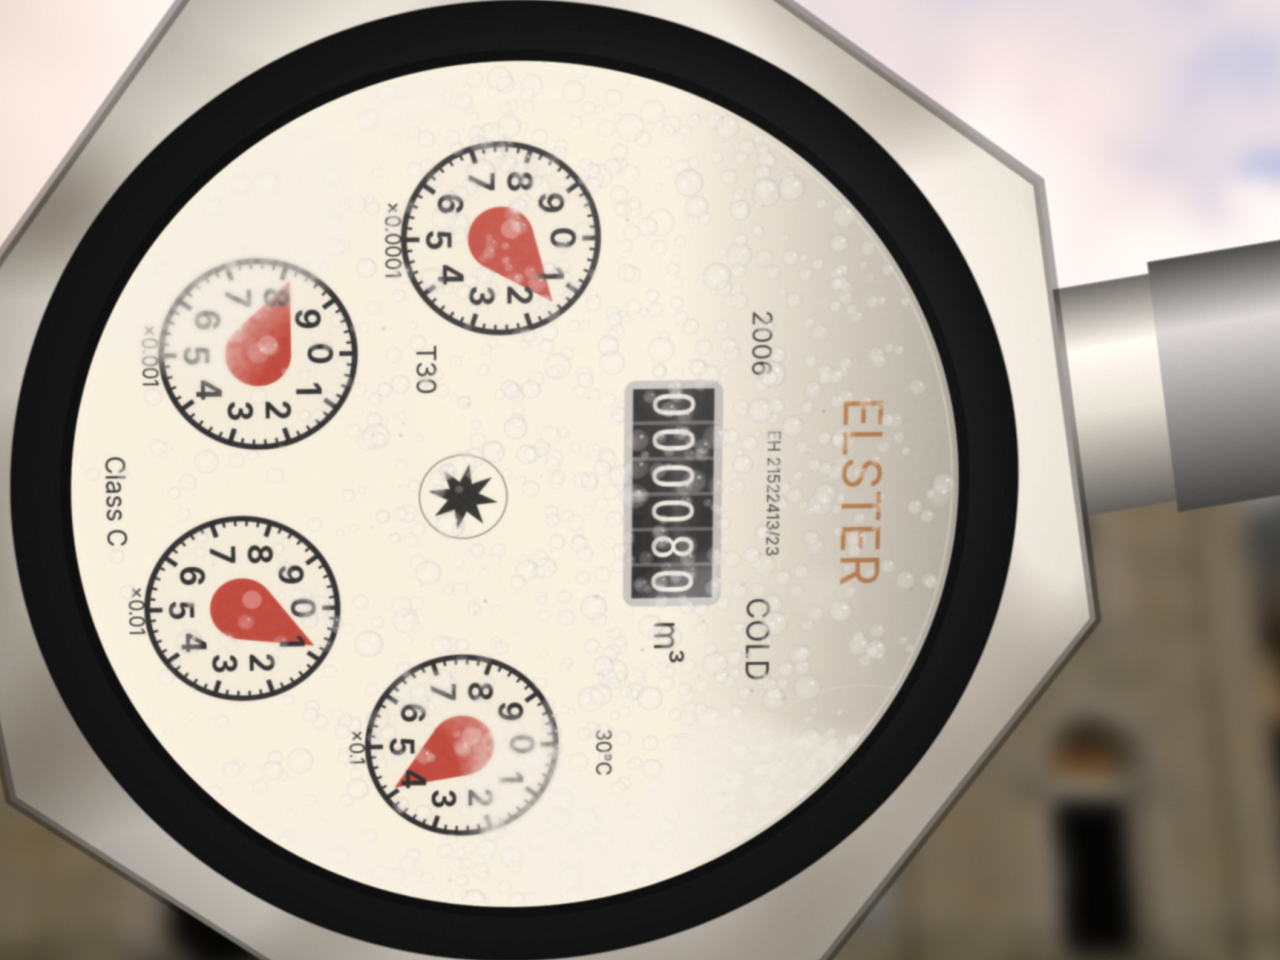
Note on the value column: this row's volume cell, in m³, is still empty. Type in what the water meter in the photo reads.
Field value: 80.4081 m³
